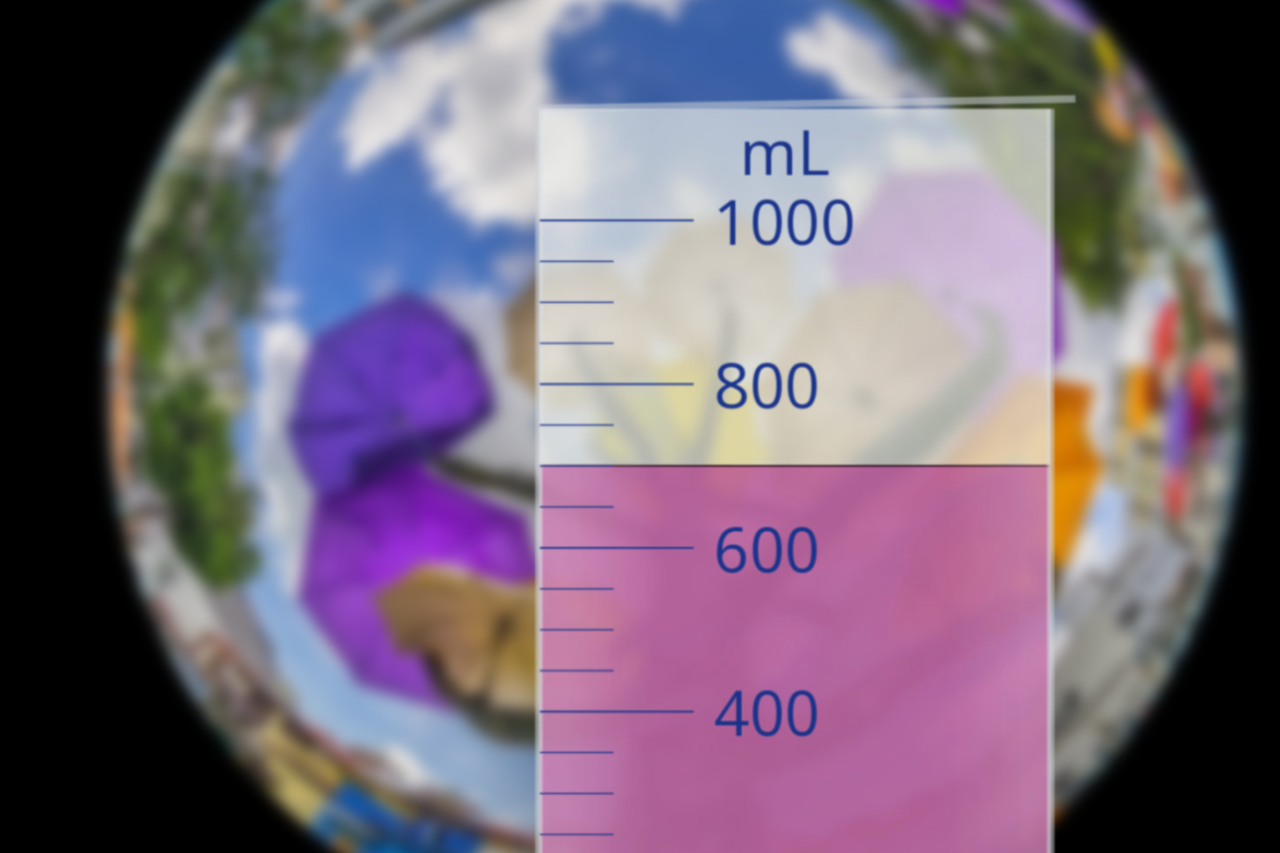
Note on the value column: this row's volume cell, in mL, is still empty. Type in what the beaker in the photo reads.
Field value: 700 mL
